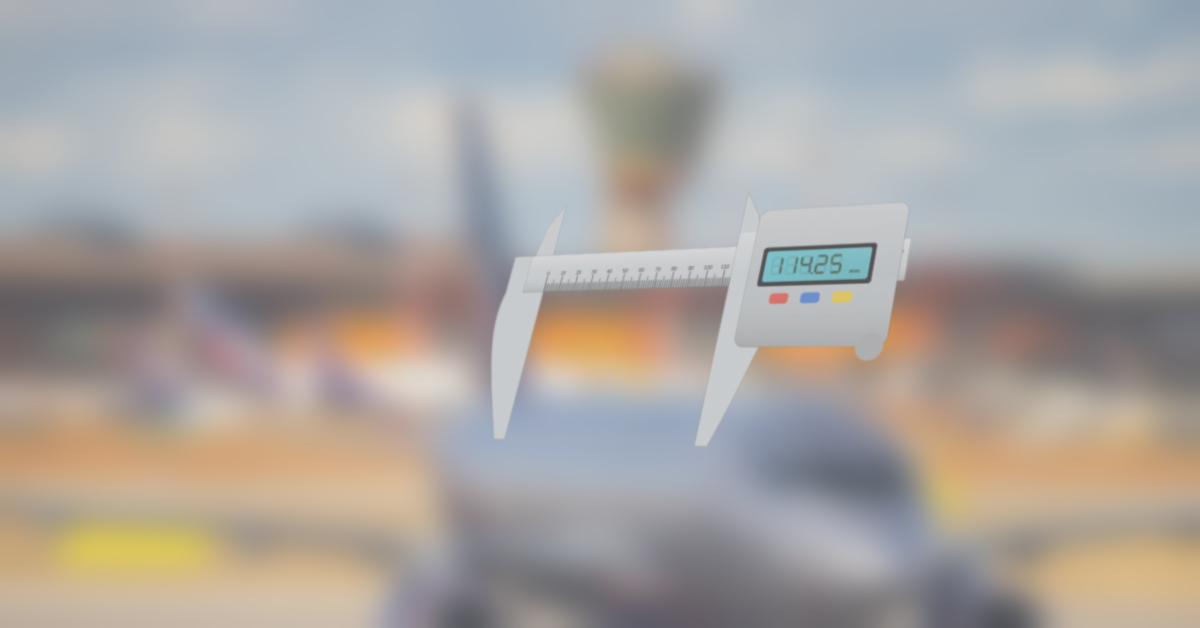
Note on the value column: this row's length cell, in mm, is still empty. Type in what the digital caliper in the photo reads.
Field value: 114.25 mm
